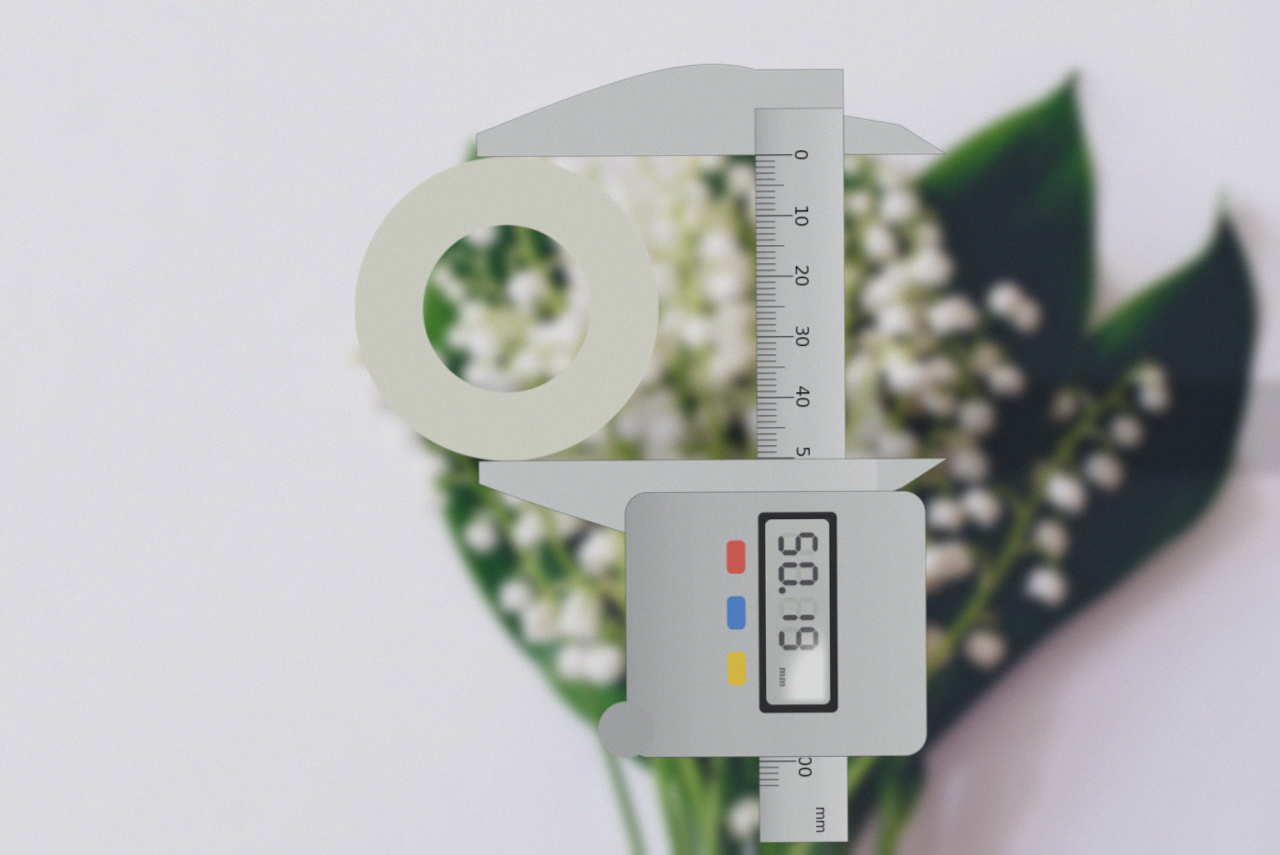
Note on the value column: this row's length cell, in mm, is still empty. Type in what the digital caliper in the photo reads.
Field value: 50.19 mm
